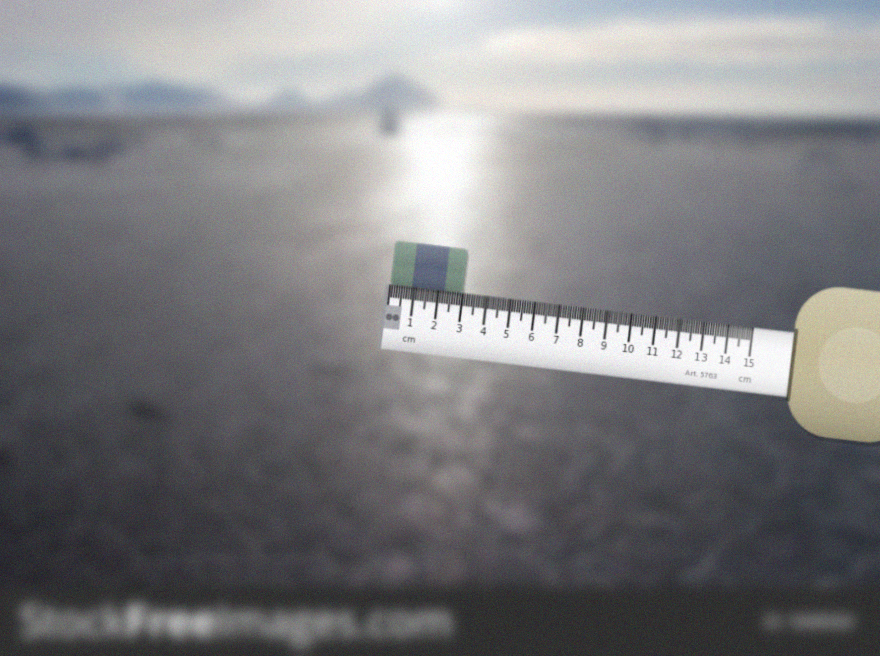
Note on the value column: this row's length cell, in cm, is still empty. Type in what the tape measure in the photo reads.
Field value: 3 cm
